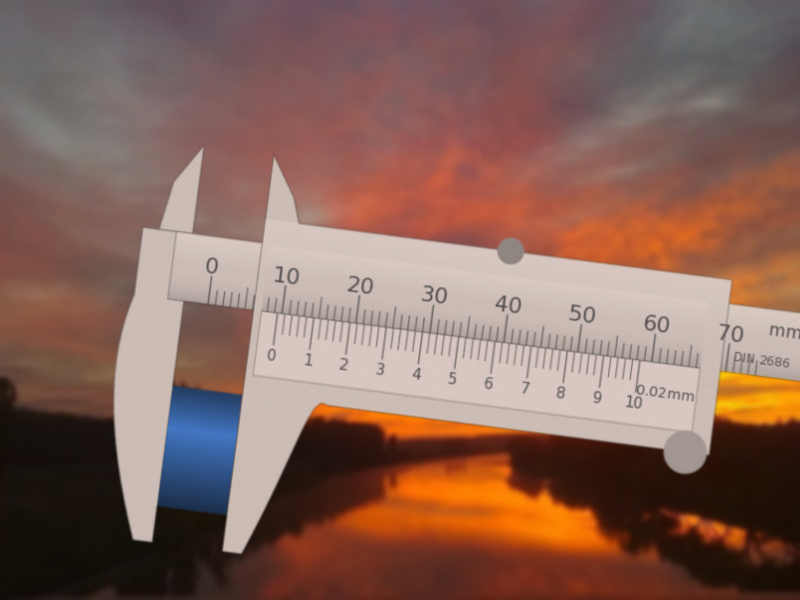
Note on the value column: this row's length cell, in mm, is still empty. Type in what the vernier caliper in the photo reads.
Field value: 9.4 mm
